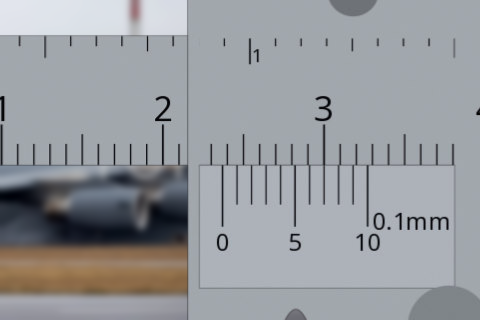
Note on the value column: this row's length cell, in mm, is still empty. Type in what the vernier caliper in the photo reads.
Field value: 23.7 mm
